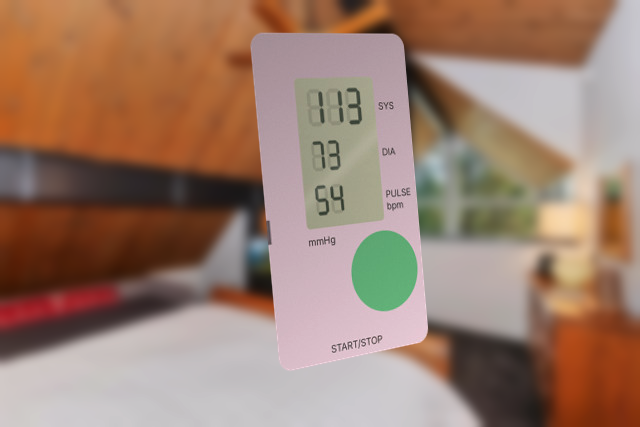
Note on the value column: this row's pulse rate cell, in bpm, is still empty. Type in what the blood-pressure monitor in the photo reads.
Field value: 54 bpm
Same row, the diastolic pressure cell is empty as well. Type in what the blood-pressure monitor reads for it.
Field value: 73 mmHg
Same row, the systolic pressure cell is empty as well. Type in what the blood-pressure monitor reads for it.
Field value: 113 mmHg
